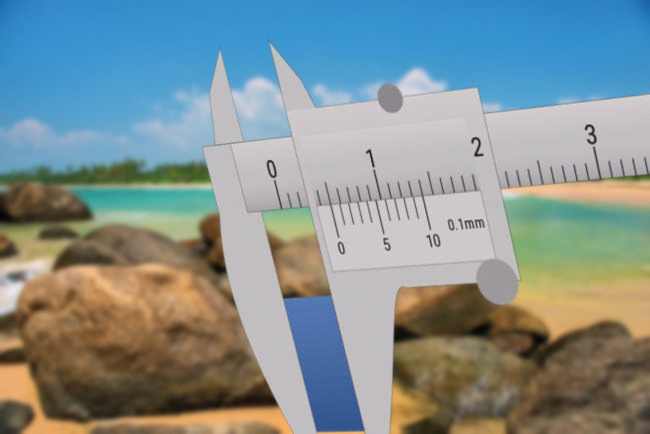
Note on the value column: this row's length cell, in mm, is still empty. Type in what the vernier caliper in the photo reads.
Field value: 5.0 mm
